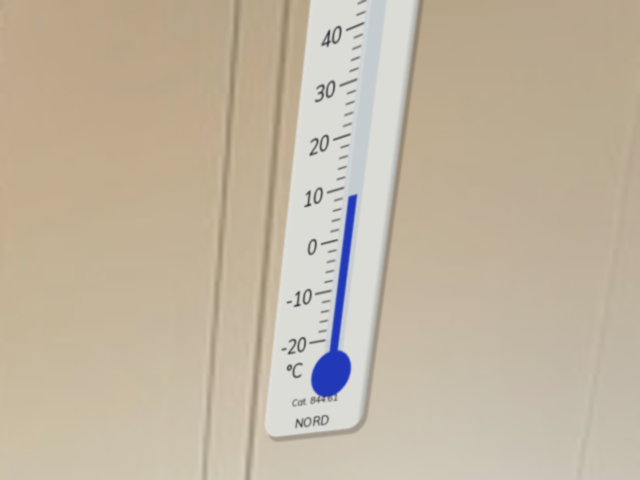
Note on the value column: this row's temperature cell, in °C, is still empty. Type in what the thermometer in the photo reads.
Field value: 8 °C
